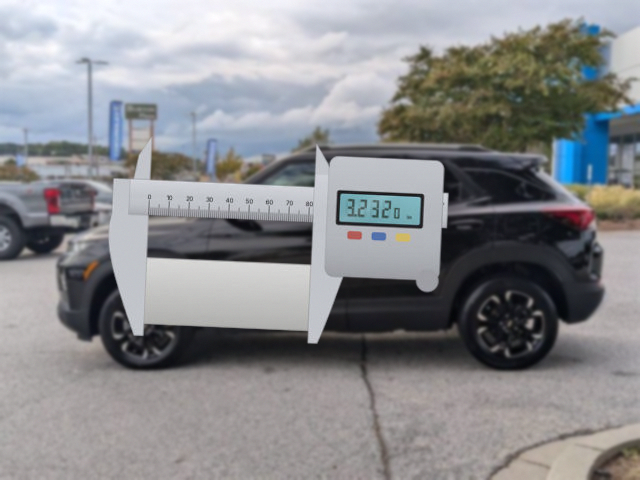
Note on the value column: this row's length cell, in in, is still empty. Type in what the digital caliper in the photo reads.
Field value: 3.2320 in
